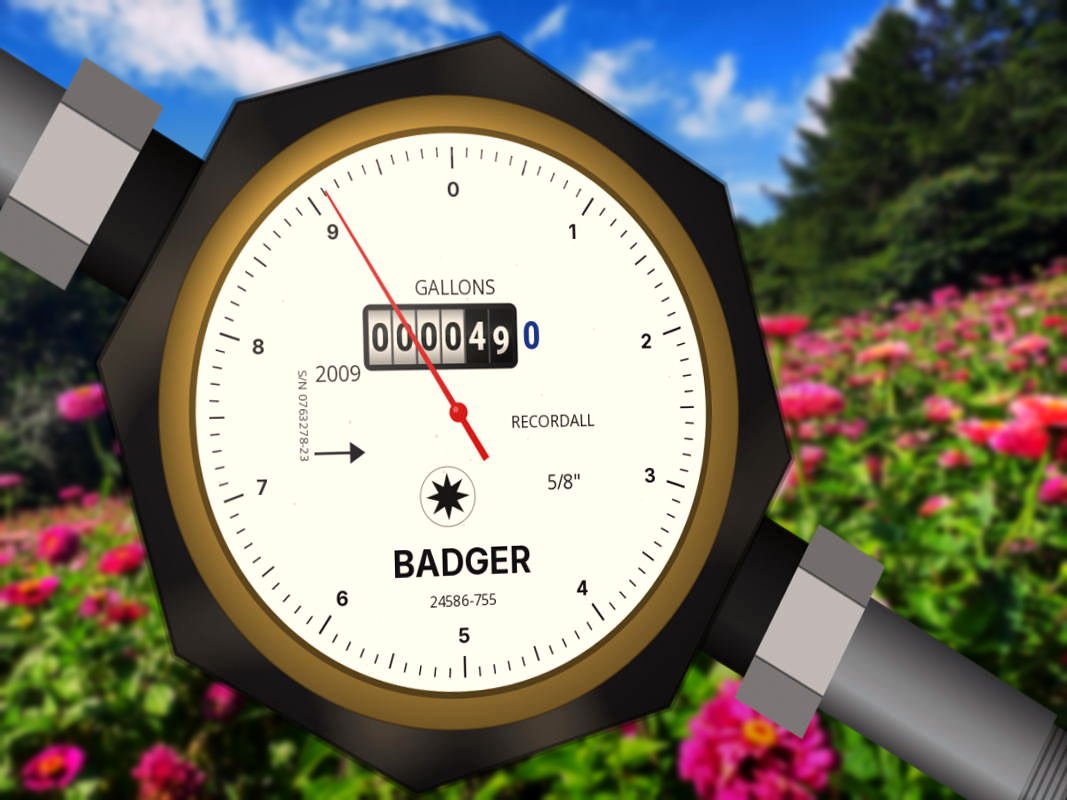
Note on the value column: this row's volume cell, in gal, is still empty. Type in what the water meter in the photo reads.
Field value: 489.1 gal
